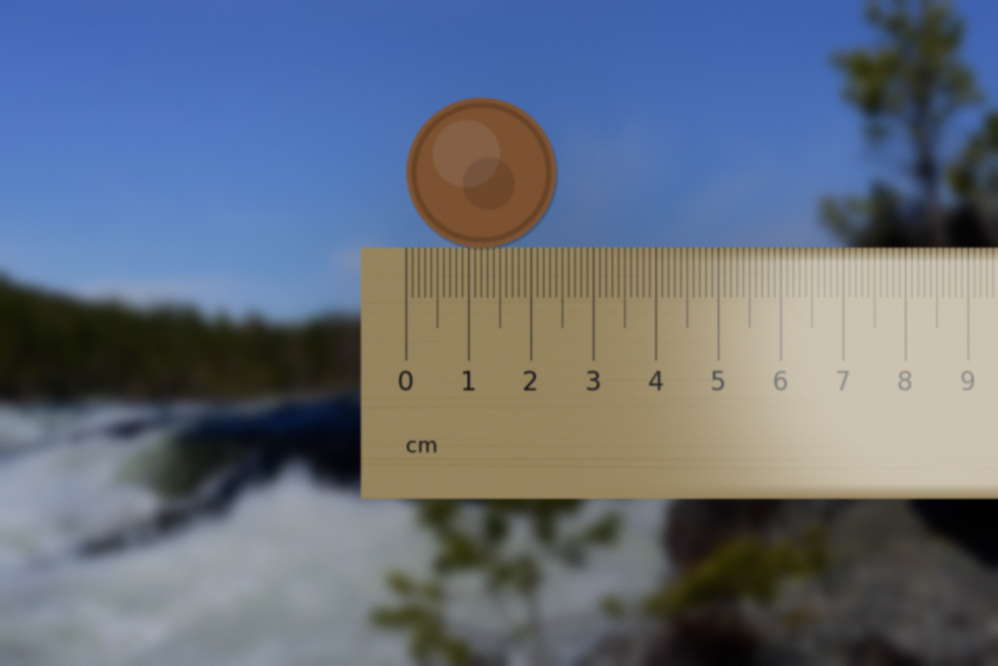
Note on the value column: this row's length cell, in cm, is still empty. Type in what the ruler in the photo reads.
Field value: 2.4 cm
